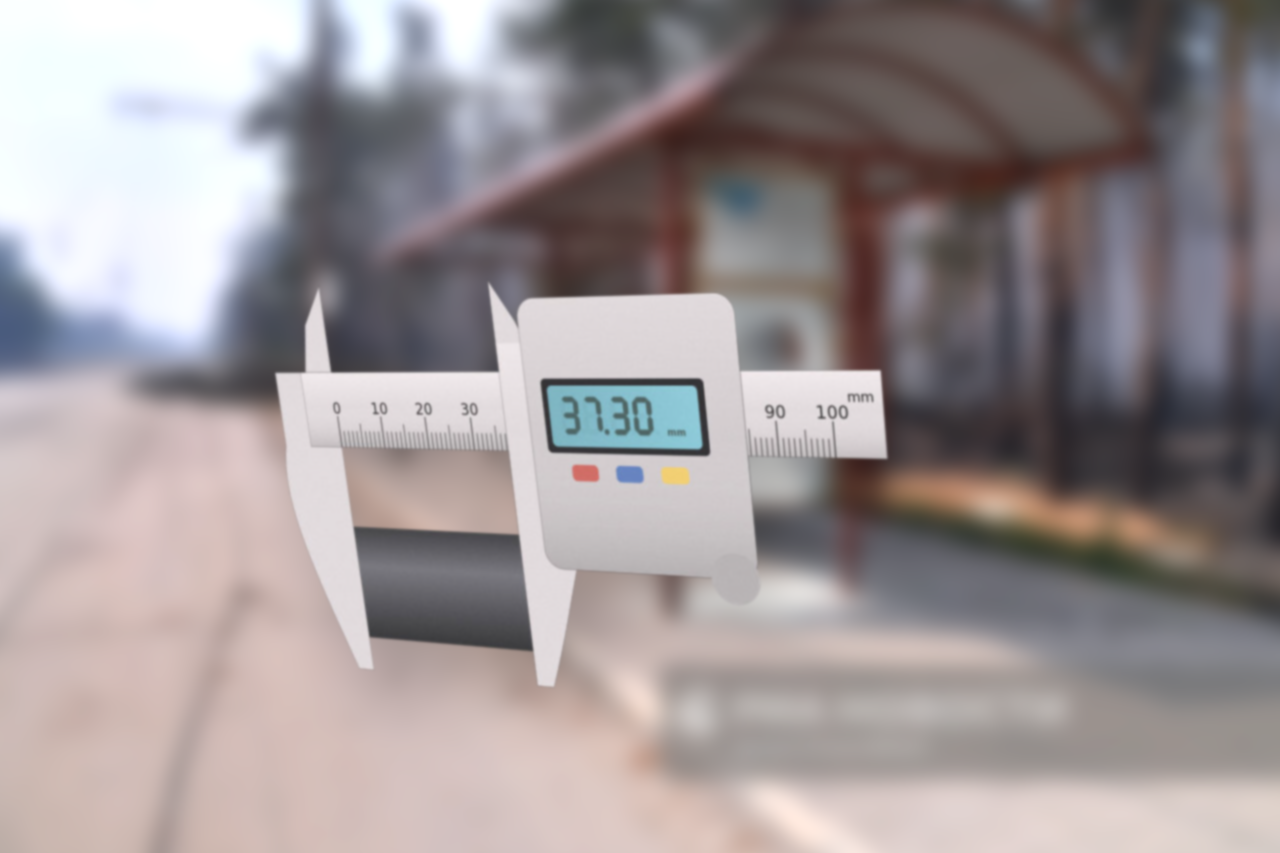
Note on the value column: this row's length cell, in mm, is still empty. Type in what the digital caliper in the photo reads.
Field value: 37.30 mm
